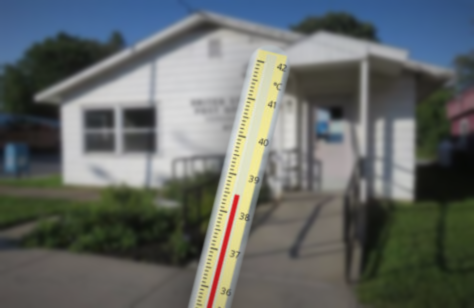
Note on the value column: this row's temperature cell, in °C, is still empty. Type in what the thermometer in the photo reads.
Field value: 38.5 °C
